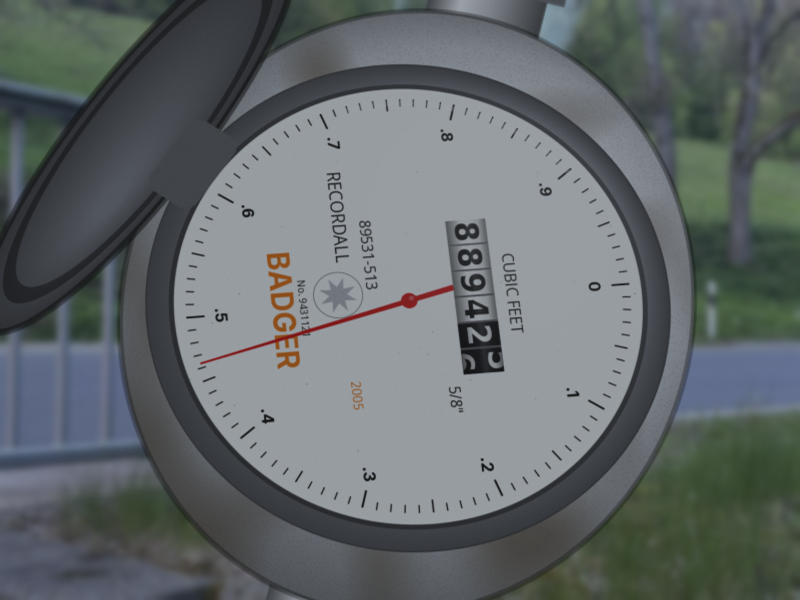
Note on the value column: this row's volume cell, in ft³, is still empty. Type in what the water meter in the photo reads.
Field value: 889425.46 ft³
